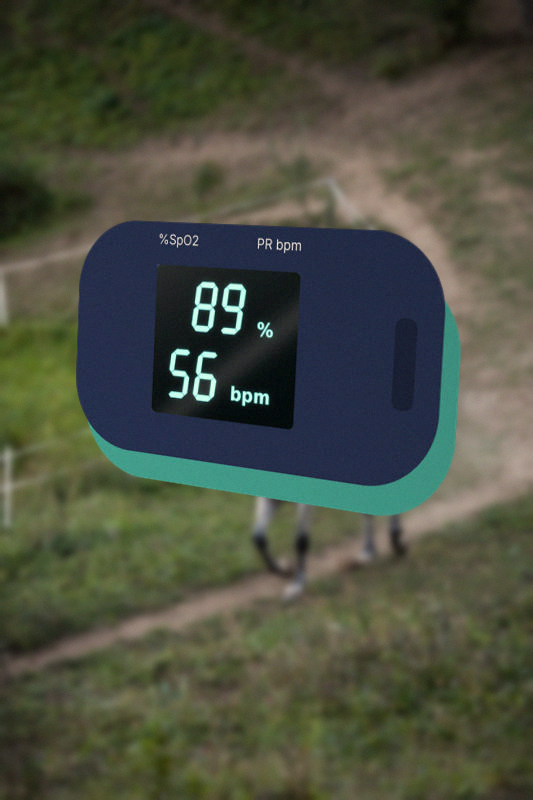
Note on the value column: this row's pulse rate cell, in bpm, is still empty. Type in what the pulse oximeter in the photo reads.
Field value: 56 bpm
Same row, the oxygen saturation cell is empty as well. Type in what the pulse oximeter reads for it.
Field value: 89 %
